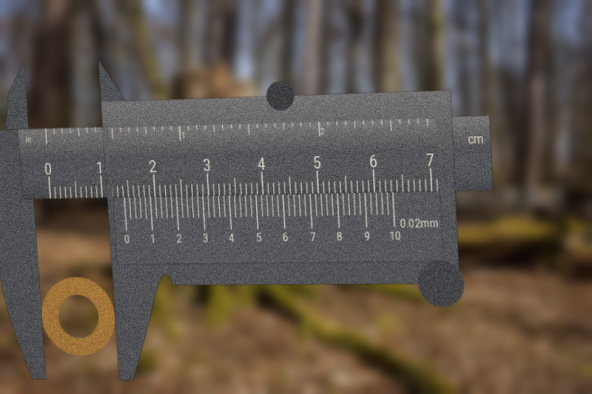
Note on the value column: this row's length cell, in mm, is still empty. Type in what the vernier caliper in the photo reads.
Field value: 14.2 mm
